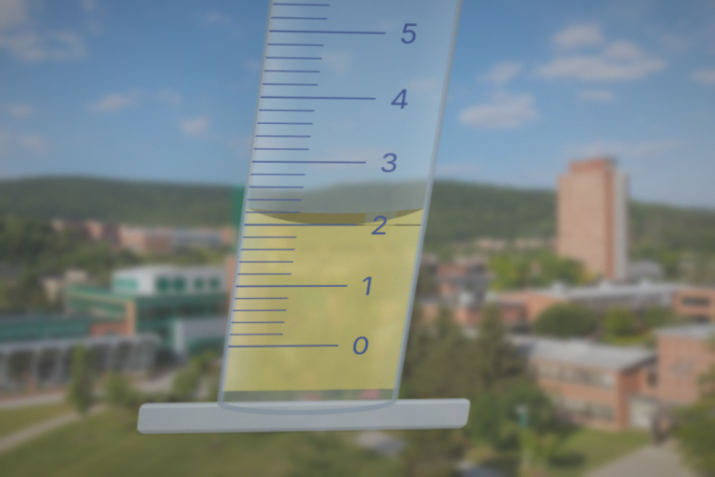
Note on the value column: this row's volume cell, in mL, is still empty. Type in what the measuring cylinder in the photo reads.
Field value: 2 mL
